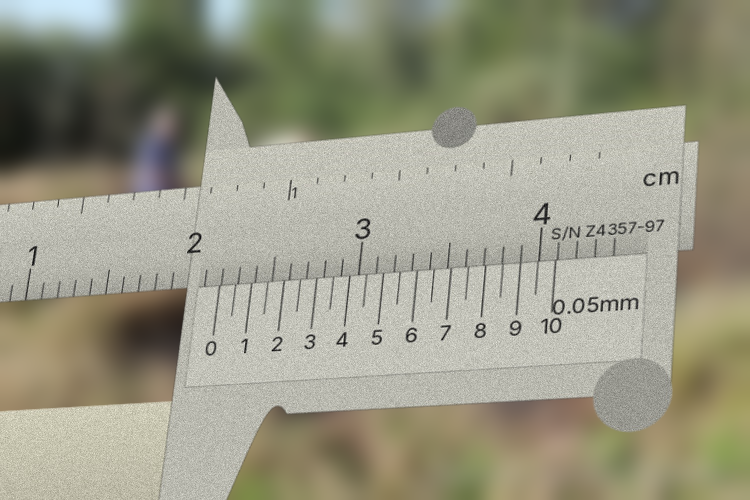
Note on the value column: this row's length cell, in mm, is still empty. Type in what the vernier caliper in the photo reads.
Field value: 21.9 mm
